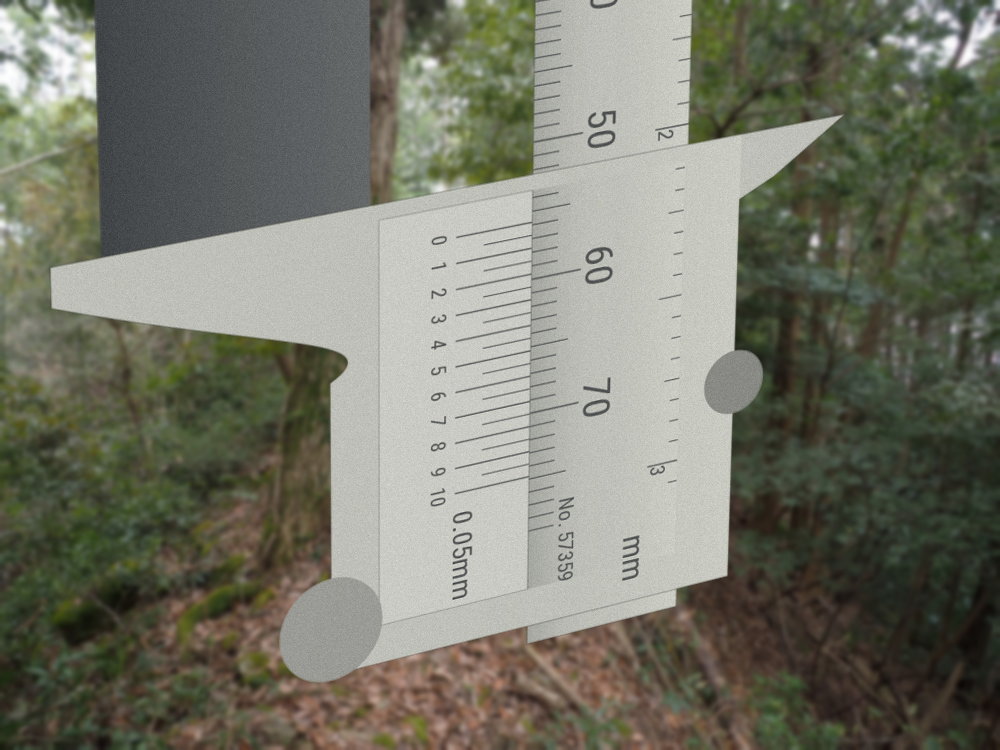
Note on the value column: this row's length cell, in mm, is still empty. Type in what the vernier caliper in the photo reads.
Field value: 55.8 mm
